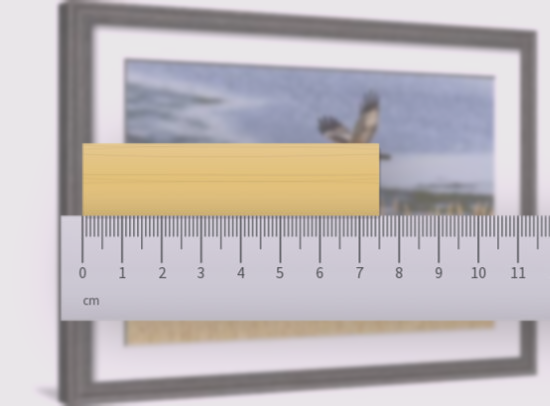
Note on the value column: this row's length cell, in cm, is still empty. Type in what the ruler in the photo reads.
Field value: 7.5 cm
